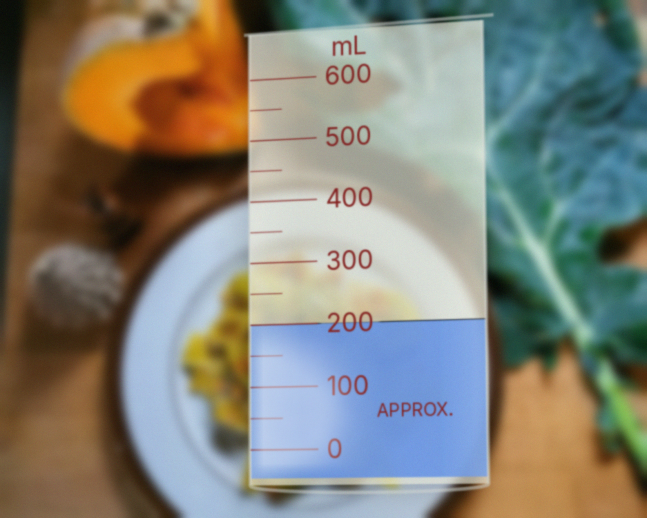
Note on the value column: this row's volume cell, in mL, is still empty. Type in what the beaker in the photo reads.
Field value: 200 mL
